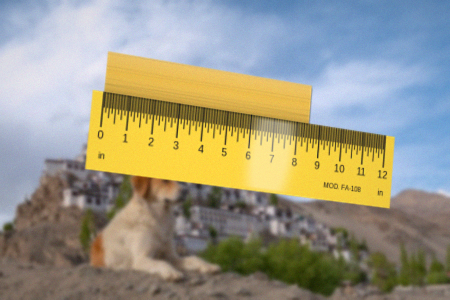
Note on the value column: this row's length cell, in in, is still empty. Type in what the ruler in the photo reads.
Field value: 8.5 in
